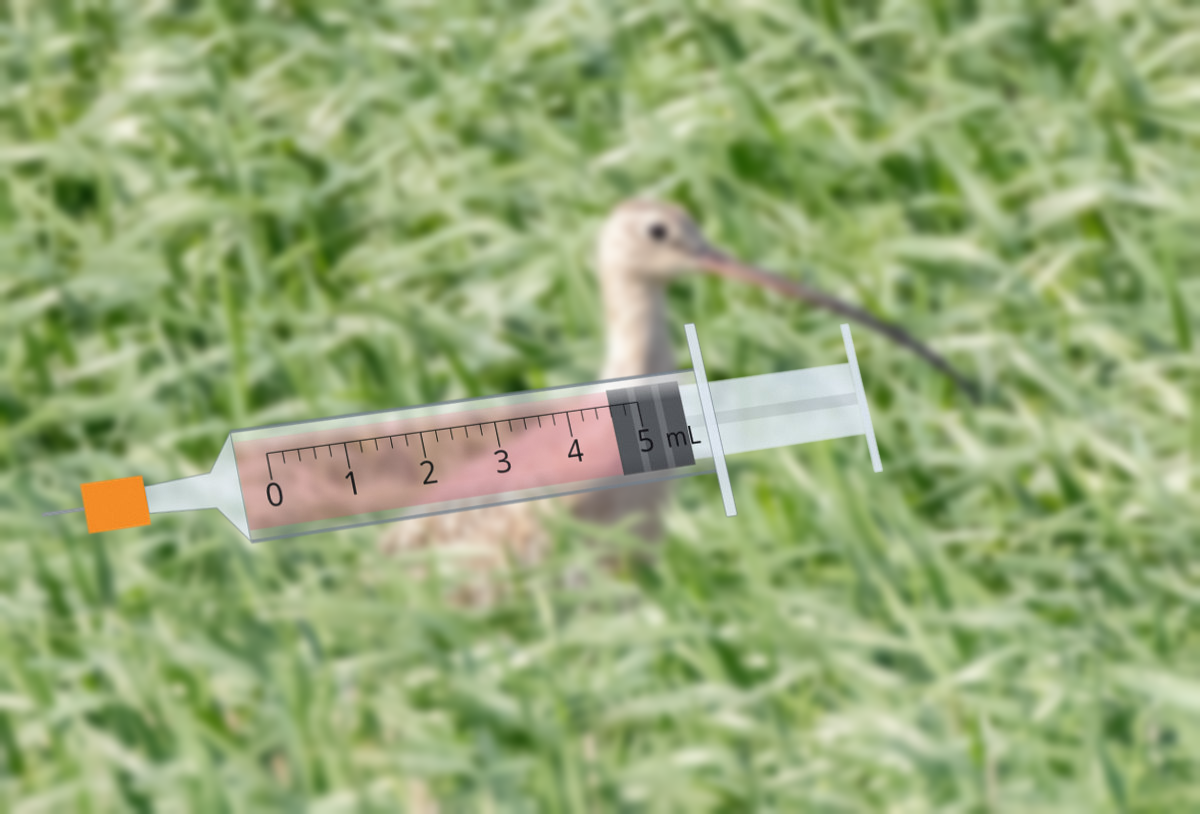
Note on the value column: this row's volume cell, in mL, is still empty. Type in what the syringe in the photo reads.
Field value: 4.6 mL
